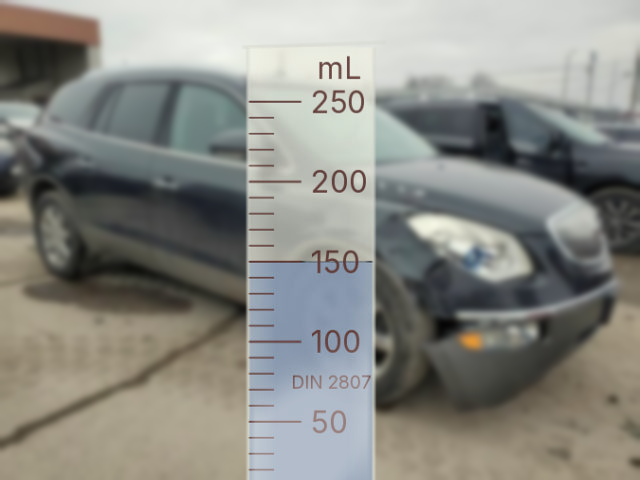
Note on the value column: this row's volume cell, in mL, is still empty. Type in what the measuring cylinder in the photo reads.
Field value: 150 mL
